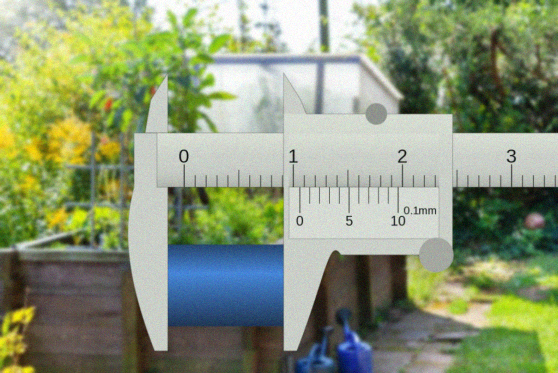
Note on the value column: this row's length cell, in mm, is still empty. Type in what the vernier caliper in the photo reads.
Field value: 10.6 mm
